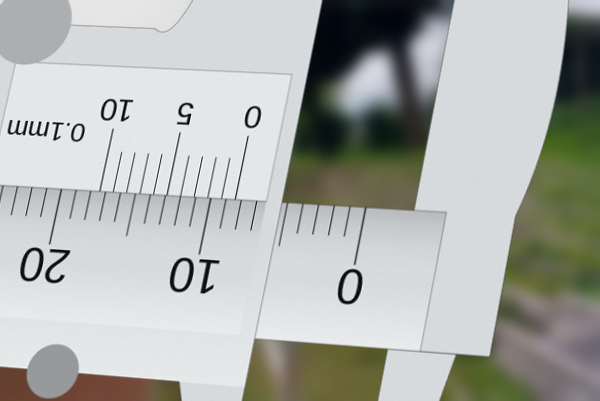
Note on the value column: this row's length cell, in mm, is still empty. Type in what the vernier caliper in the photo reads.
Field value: 8.4 mm
